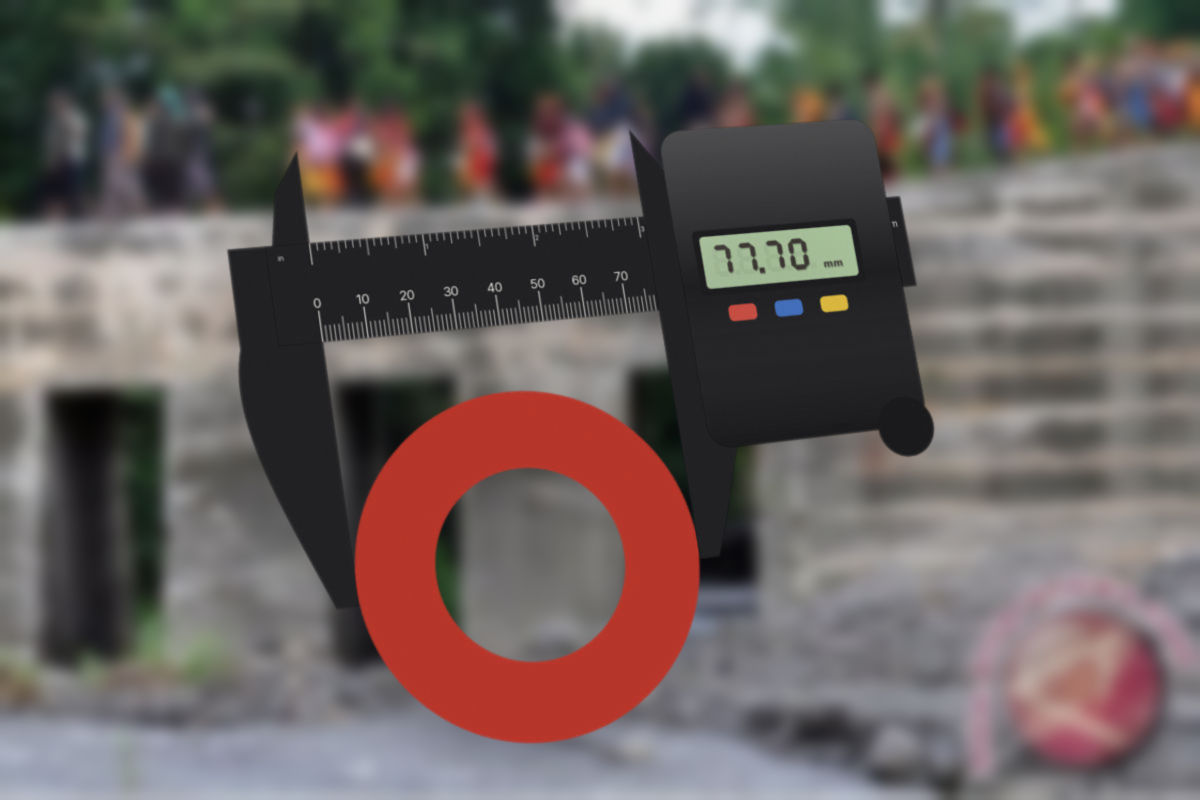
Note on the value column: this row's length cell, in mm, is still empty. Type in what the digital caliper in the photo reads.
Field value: 77.70 mm
